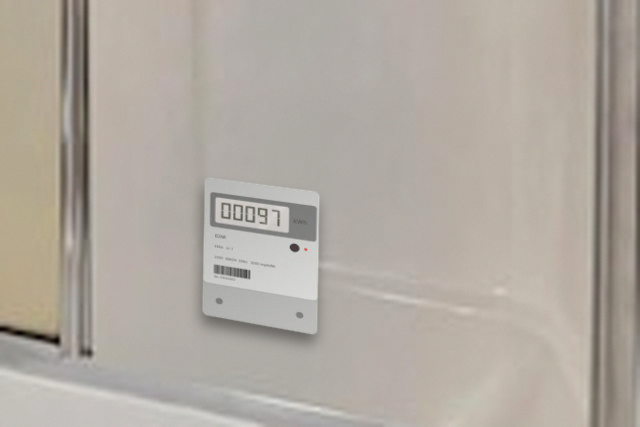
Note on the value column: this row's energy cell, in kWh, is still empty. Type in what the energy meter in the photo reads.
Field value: 97 kWh
